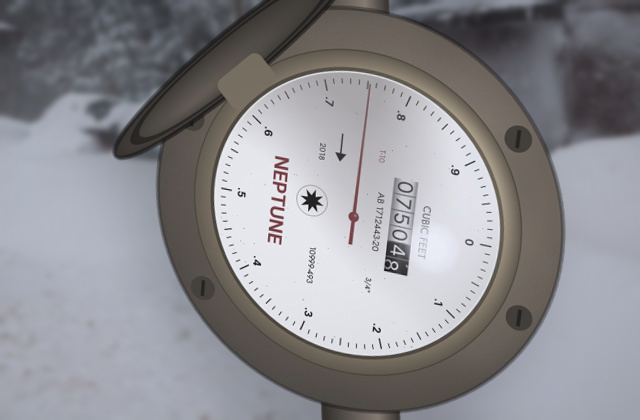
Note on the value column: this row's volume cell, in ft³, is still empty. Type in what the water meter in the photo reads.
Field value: 75047.75 ft³
